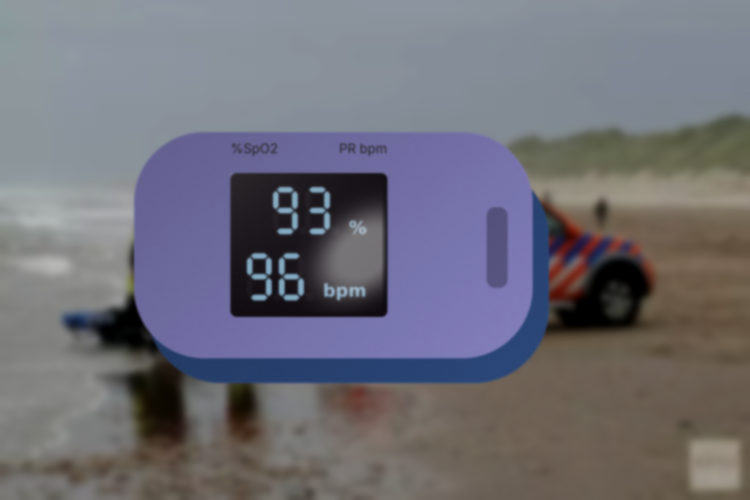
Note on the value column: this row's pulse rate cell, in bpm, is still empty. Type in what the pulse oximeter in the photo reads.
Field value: 96 bpm
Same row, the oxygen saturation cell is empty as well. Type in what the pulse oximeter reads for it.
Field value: 93 %
